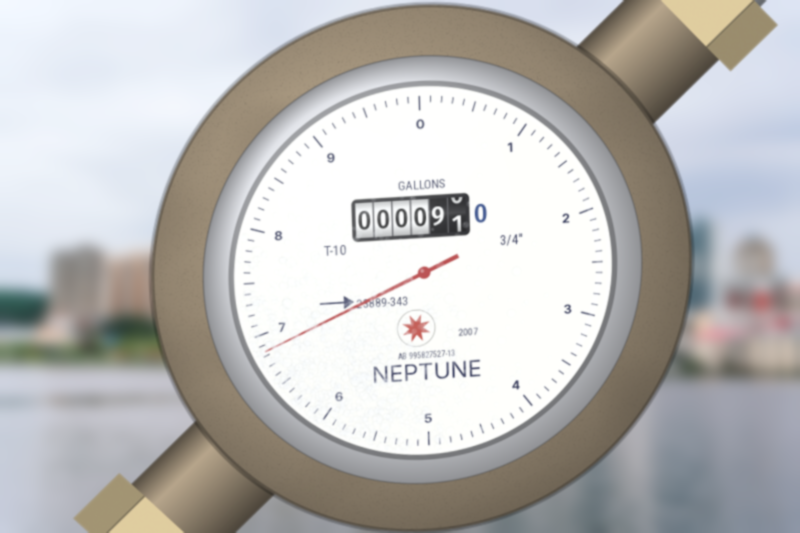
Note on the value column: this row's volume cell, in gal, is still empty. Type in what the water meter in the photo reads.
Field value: 906.8 gal
